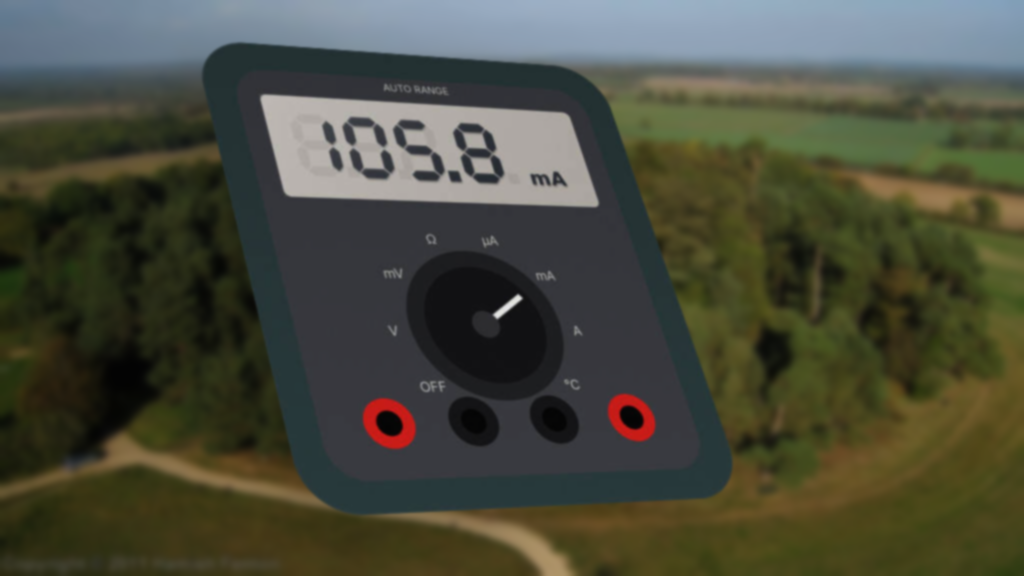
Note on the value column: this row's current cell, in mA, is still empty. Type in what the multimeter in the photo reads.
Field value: 105.8 mA
